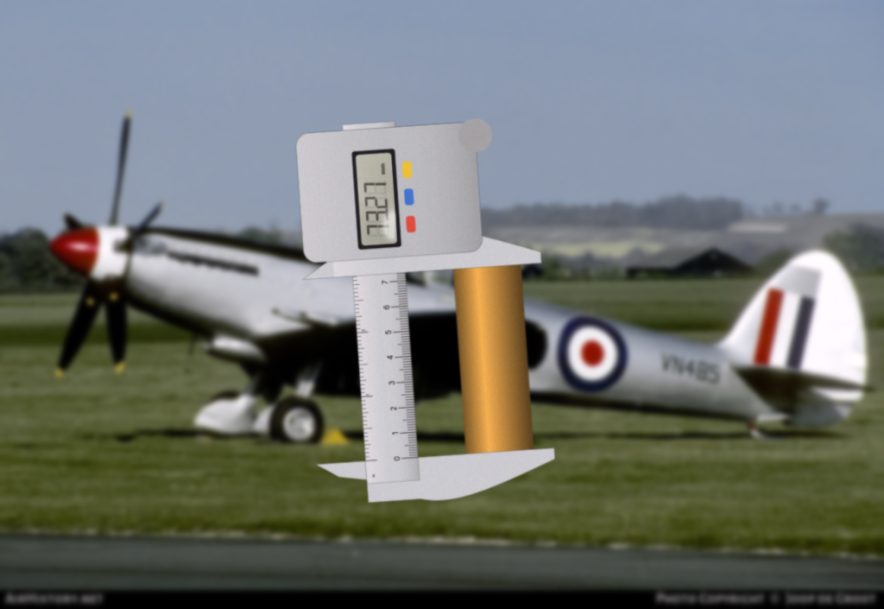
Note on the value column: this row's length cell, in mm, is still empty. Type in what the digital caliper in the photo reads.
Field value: 73.27 mm
